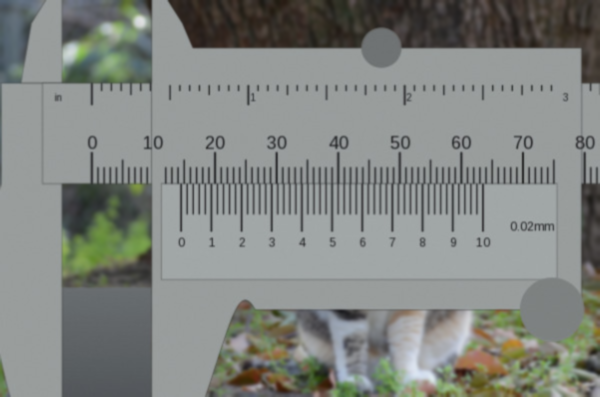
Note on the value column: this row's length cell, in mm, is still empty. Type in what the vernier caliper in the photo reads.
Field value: 14.5 mm
